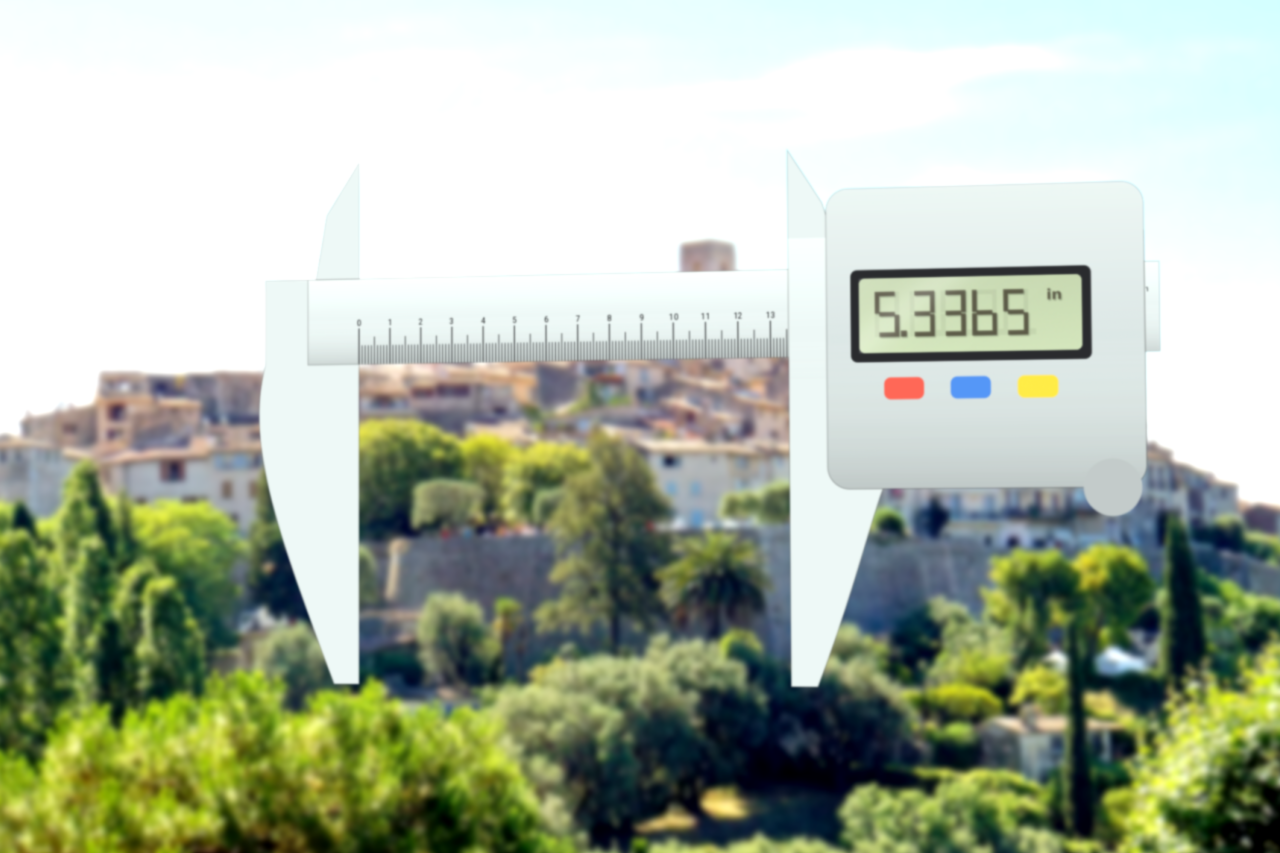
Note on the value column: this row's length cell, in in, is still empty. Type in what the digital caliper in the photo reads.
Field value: 5.3365 in
